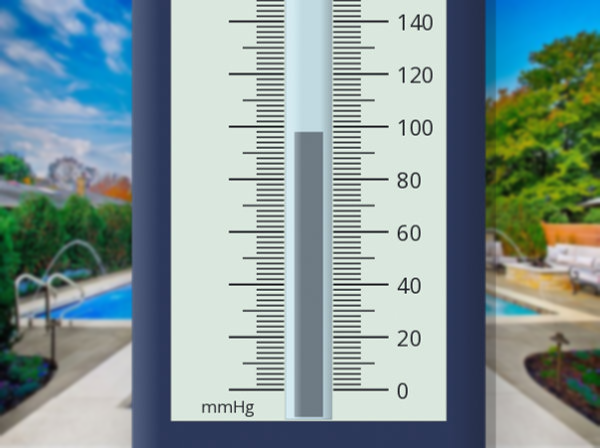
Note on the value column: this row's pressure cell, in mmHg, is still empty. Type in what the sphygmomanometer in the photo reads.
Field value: 98 mmHg
